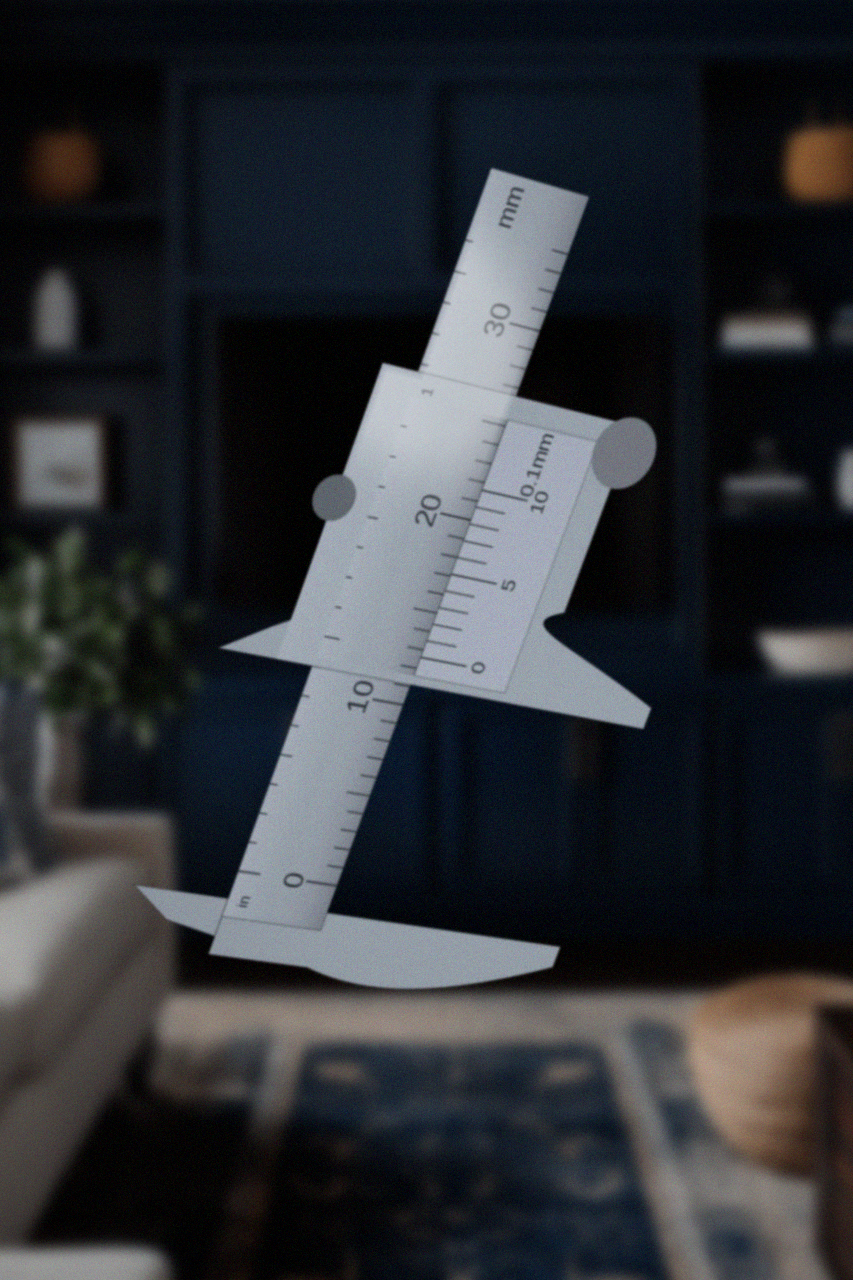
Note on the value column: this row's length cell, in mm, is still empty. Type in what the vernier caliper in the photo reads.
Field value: 12.6 mm
